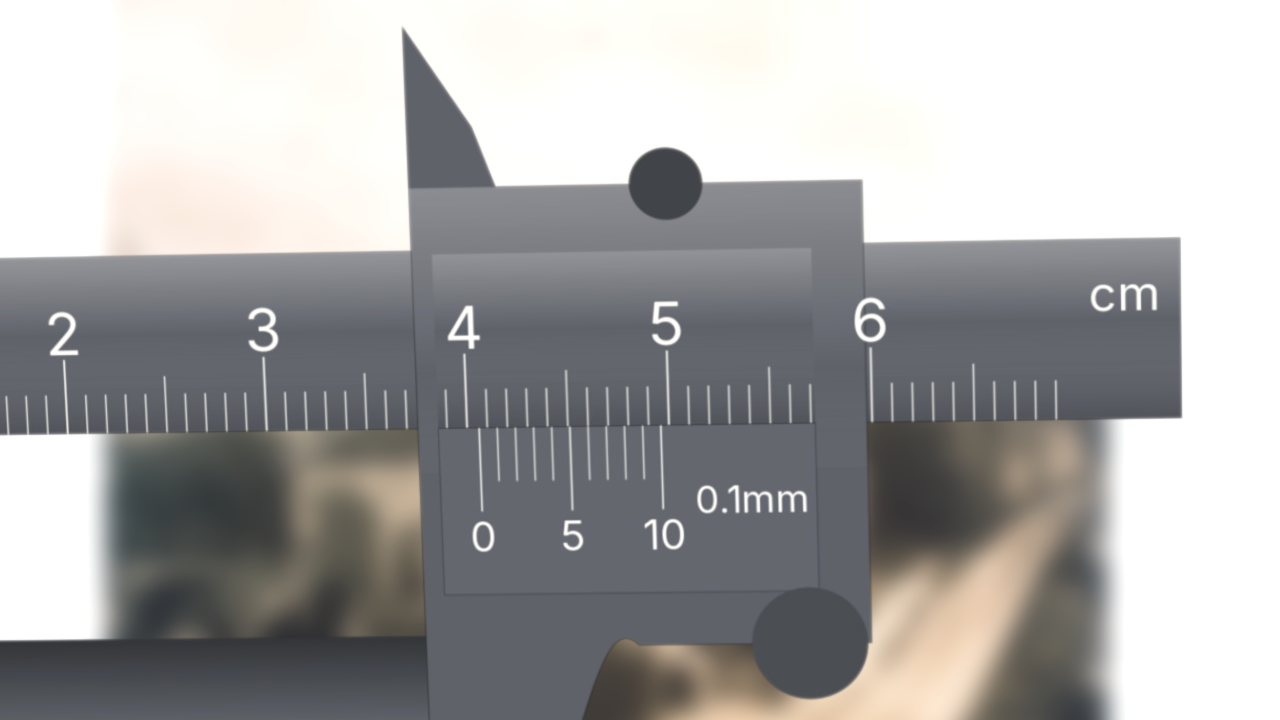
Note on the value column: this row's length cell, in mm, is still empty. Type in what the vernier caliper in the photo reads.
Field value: 40.6 mm
